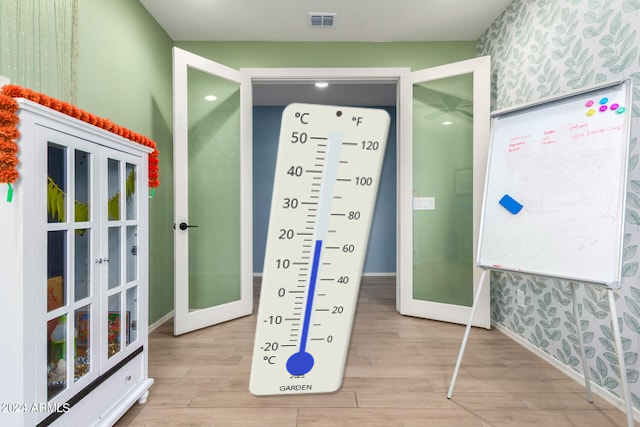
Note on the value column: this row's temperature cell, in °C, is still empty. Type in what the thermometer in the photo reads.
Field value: 18 °C
